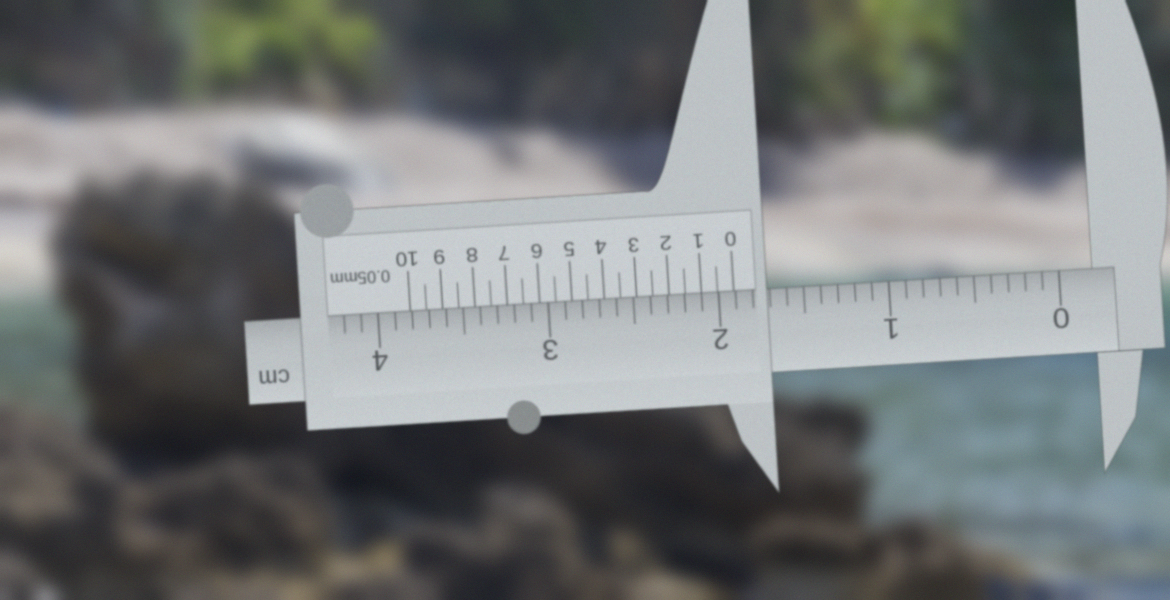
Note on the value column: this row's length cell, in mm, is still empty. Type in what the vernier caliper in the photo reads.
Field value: 19.1 mm
